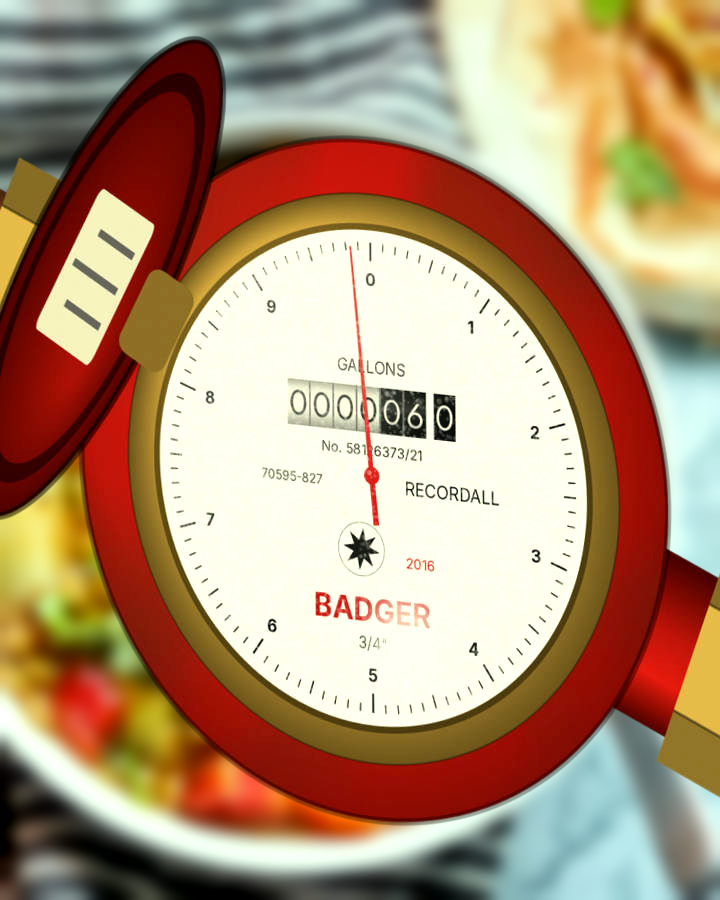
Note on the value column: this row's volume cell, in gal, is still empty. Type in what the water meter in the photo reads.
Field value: 59.8 gal
